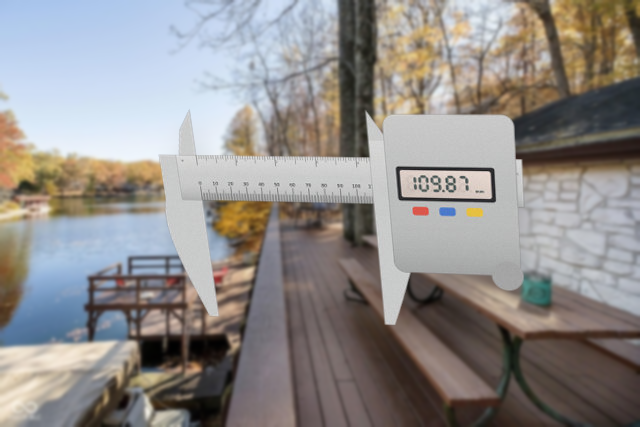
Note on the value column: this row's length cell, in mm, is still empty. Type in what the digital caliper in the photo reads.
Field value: 109.87 mm
